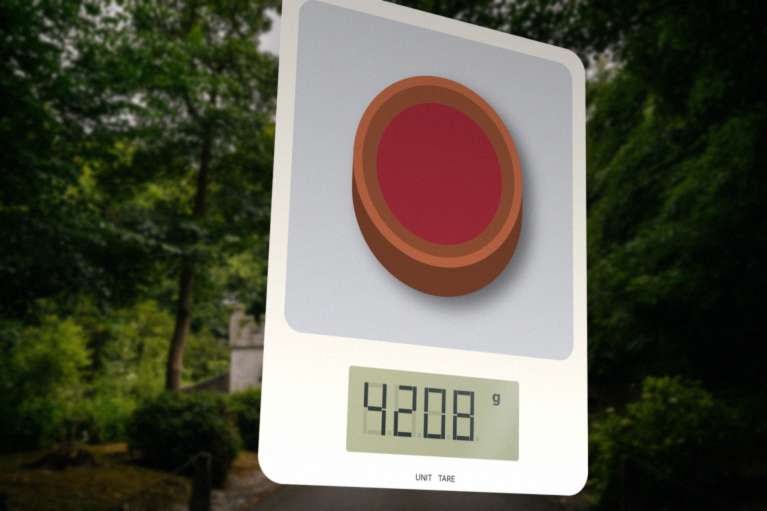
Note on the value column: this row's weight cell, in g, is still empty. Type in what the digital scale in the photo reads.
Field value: 4208 g
